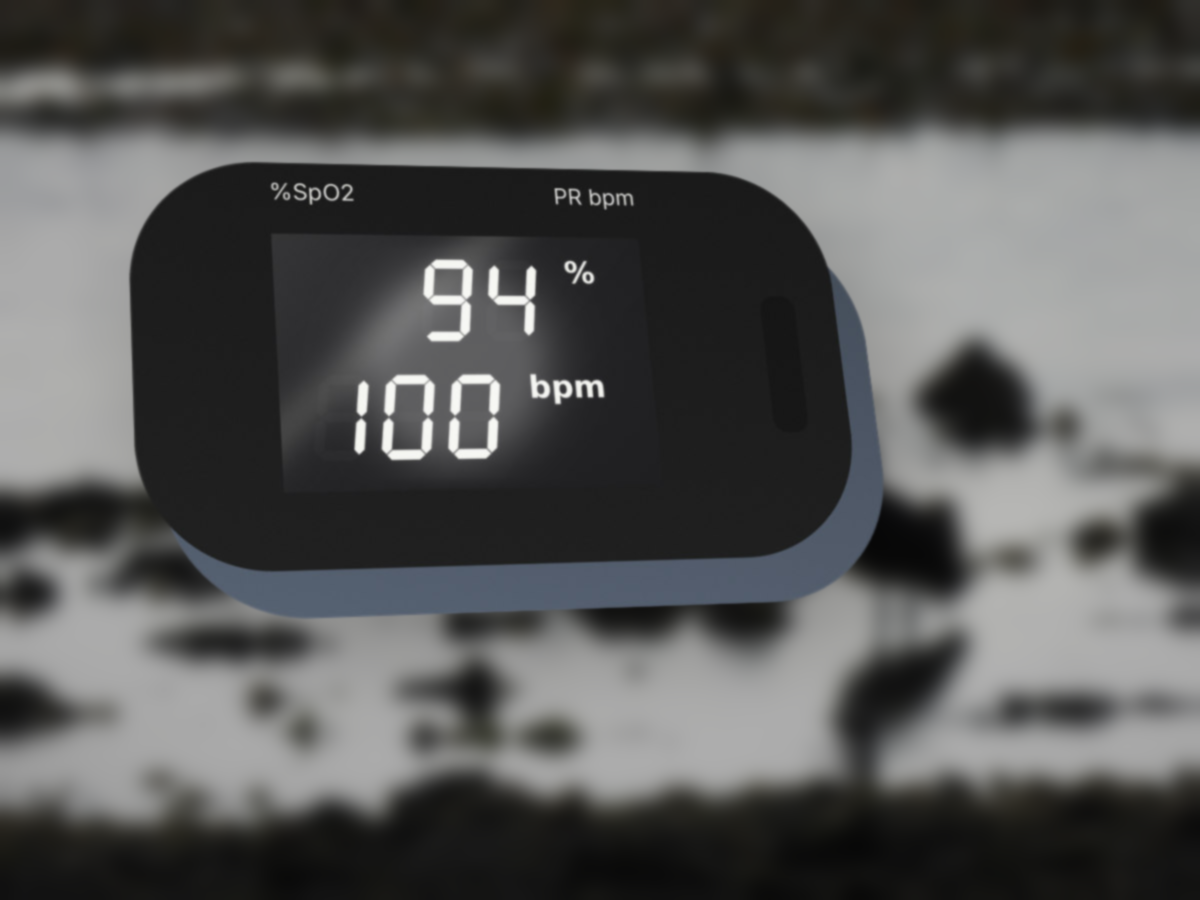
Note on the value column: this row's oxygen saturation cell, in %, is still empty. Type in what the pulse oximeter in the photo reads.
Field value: 94 %
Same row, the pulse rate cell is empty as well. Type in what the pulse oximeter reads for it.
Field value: 100 bpm
